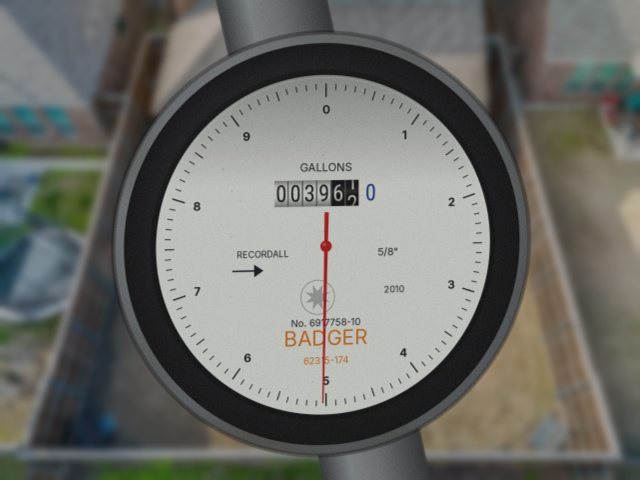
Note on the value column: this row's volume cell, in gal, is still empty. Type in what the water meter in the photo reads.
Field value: 39615.0 gal
